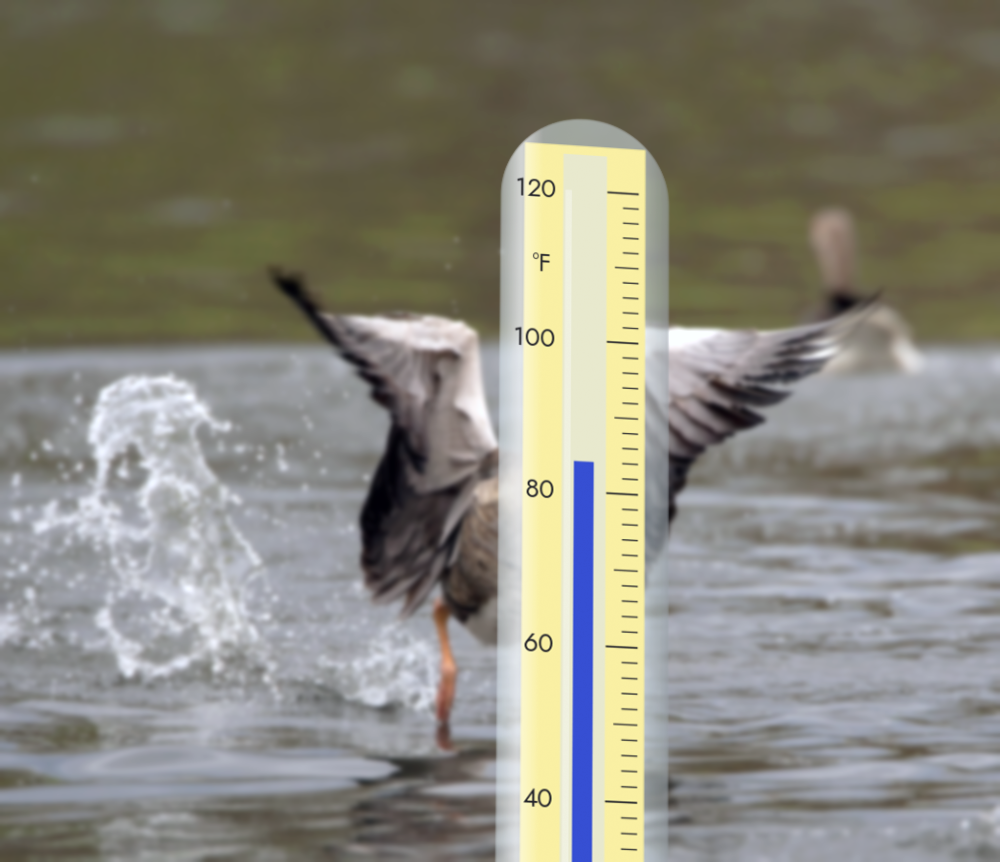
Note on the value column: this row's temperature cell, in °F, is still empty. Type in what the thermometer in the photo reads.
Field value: 84 °F
